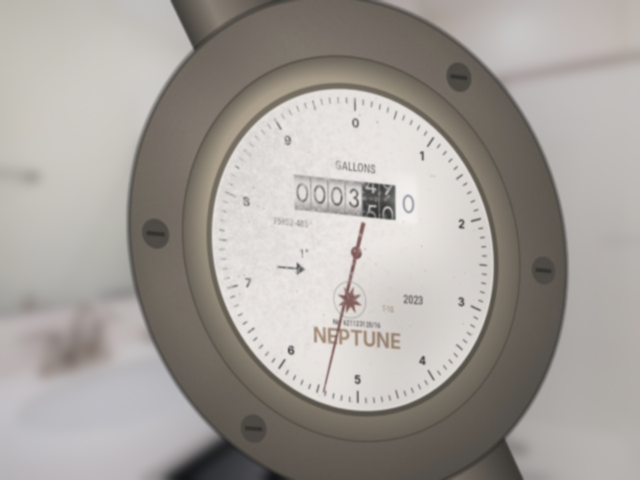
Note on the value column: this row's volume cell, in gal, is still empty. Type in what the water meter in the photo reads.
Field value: 3495.4 gal
